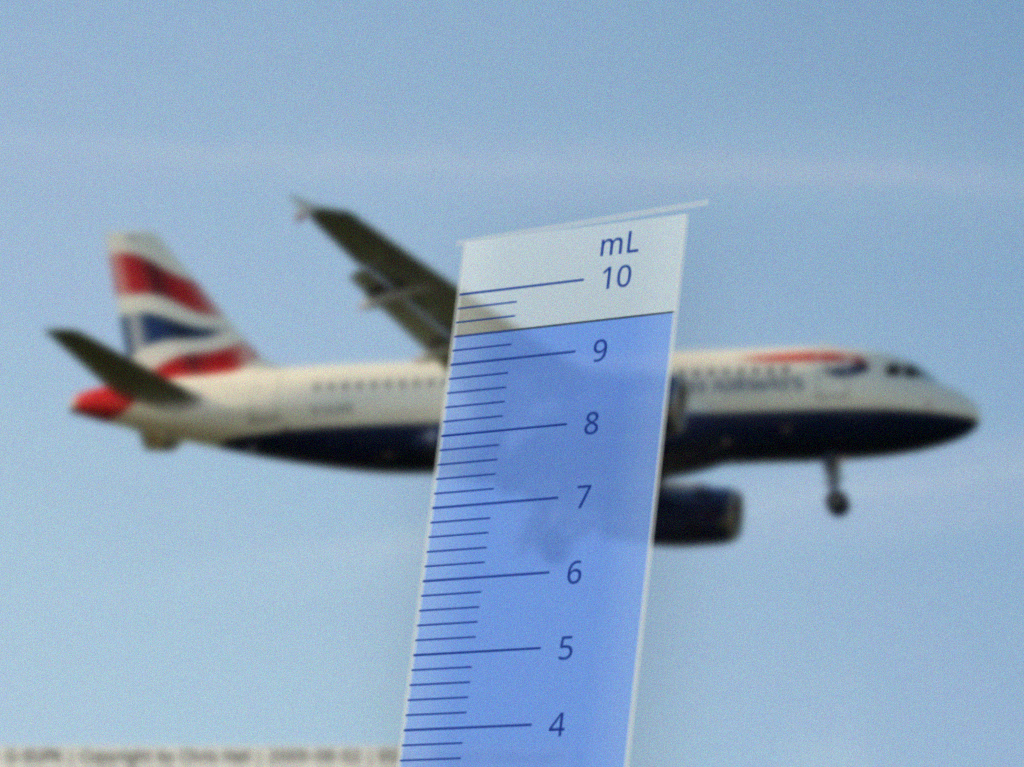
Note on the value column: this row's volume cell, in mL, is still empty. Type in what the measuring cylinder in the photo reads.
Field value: 9.4 mL
